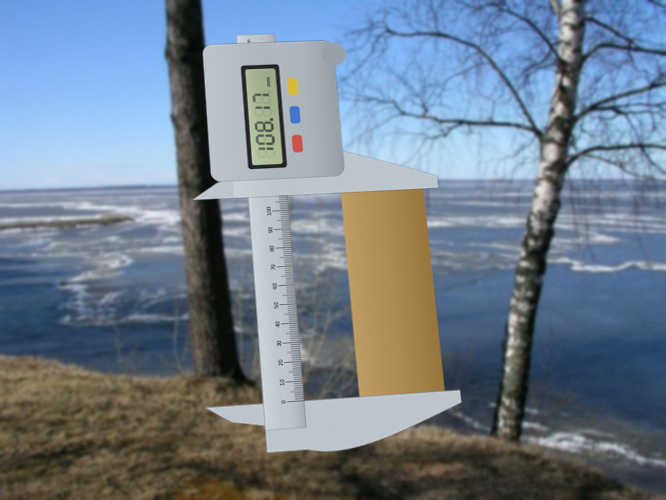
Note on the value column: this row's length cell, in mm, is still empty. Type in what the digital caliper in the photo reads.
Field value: 108.17 mm
